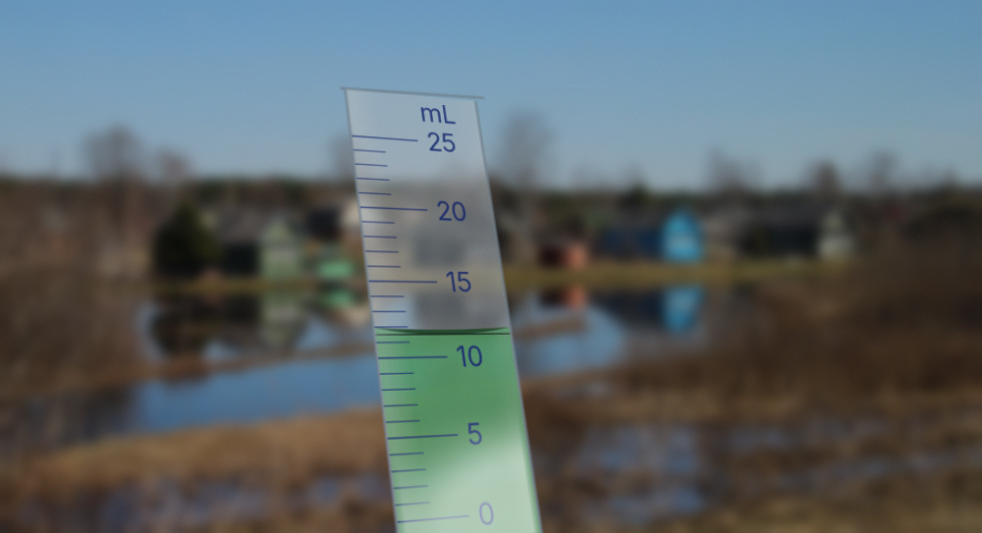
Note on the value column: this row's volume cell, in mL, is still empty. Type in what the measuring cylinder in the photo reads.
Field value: 11.5 mL
